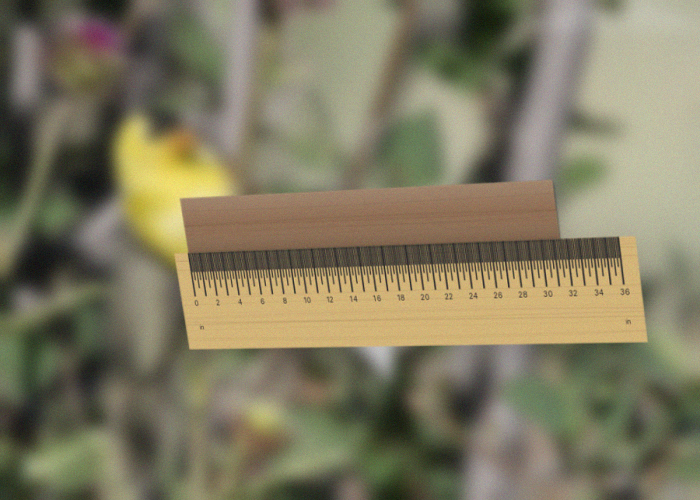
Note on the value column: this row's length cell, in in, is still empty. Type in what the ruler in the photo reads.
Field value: 31.5 in
